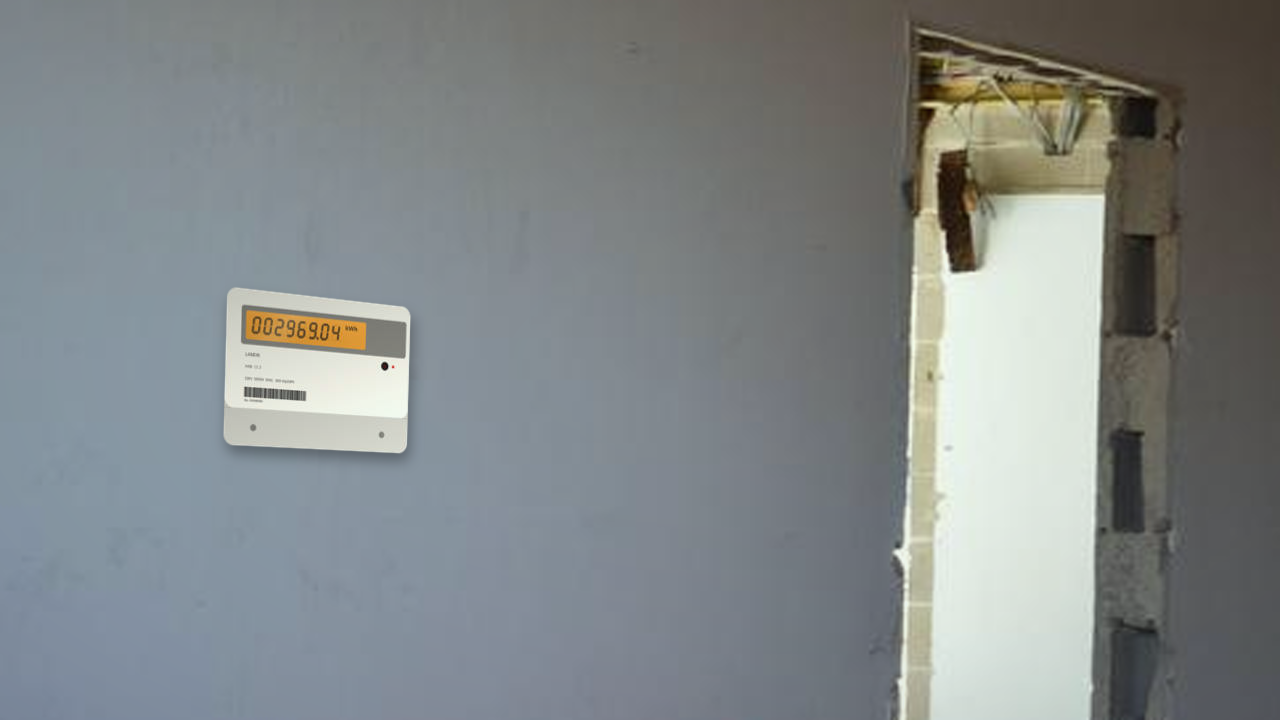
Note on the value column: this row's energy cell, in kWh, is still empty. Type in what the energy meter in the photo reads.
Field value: 2969.04 kWh
